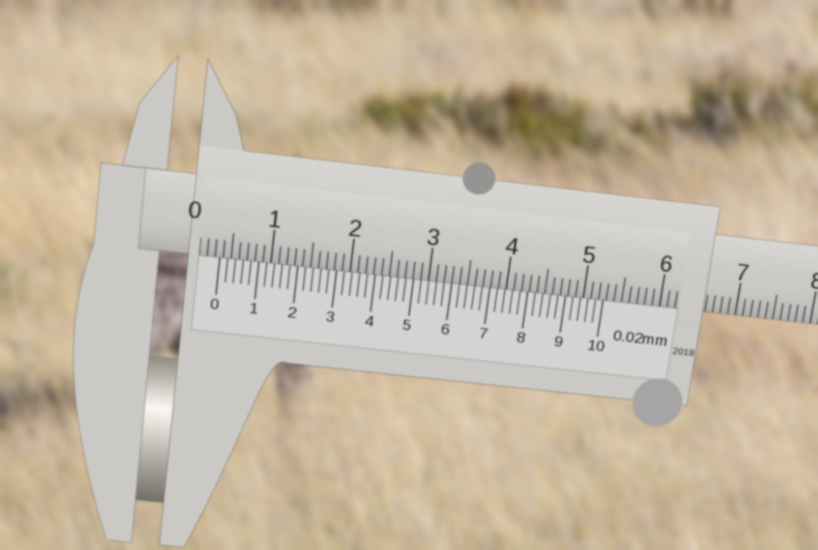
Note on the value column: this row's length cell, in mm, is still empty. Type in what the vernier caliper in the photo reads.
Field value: 3.6 mm
